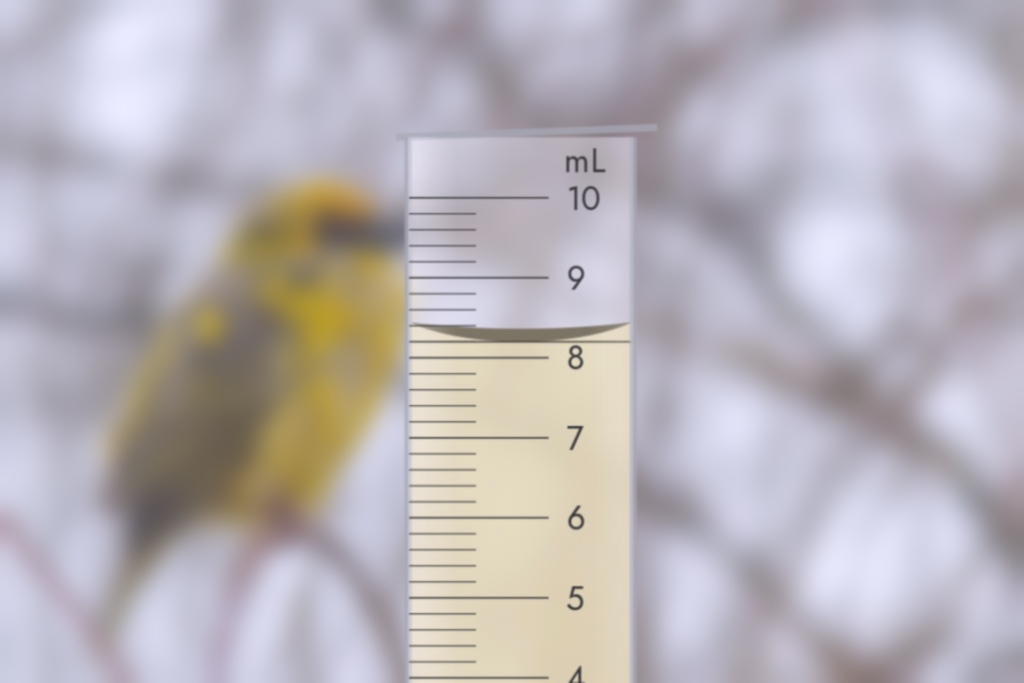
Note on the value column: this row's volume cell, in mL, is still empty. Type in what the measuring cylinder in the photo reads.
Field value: 8.2 mL
